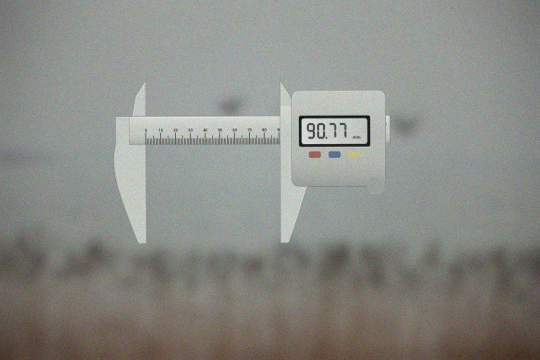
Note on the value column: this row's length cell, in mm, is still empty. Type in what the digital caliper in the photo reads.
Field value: 90.77 mm
